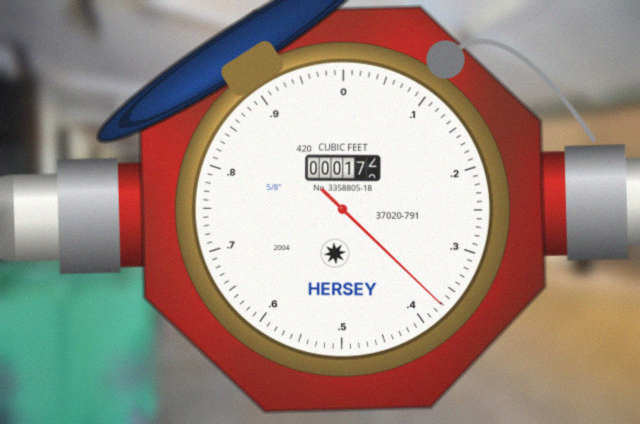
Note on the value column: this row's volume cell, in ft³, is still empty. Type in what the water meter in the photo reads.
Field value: 172.37 ft³
